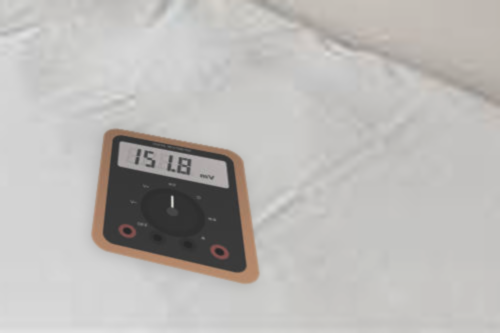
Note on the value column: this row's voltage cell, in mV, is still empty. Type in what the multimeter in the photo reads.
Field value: 151.8 mV
